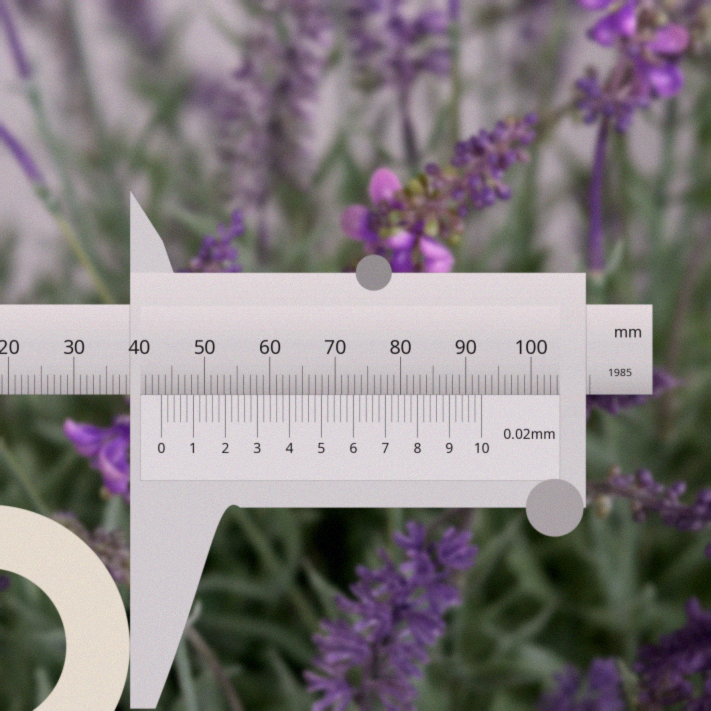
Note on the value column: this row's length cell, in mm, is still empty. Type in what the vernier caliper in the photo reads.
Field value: 43.4 mm
